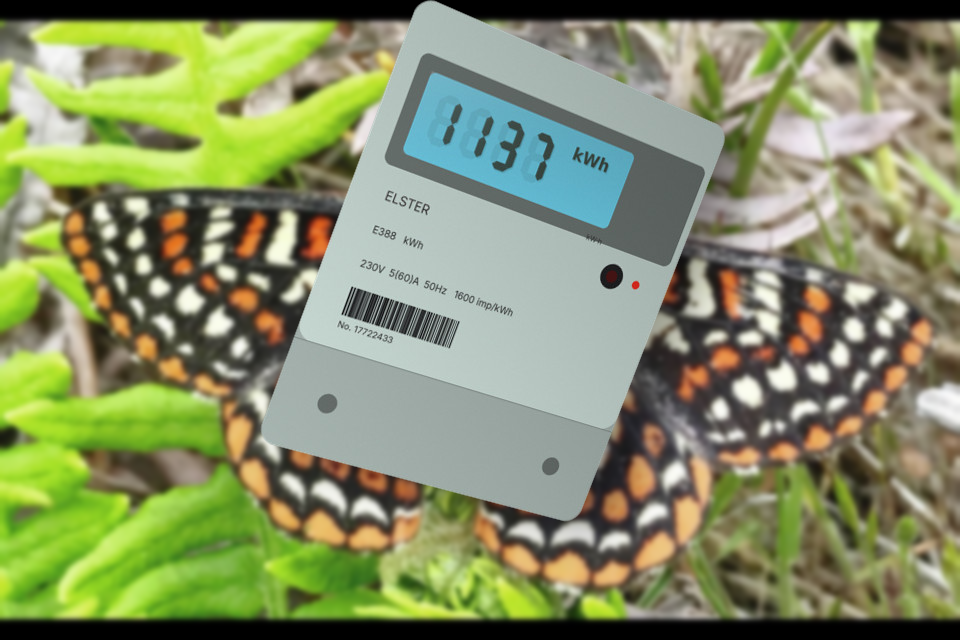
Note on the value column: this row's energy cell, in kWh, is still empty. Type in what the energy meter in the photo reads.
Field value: 1137 kWh
